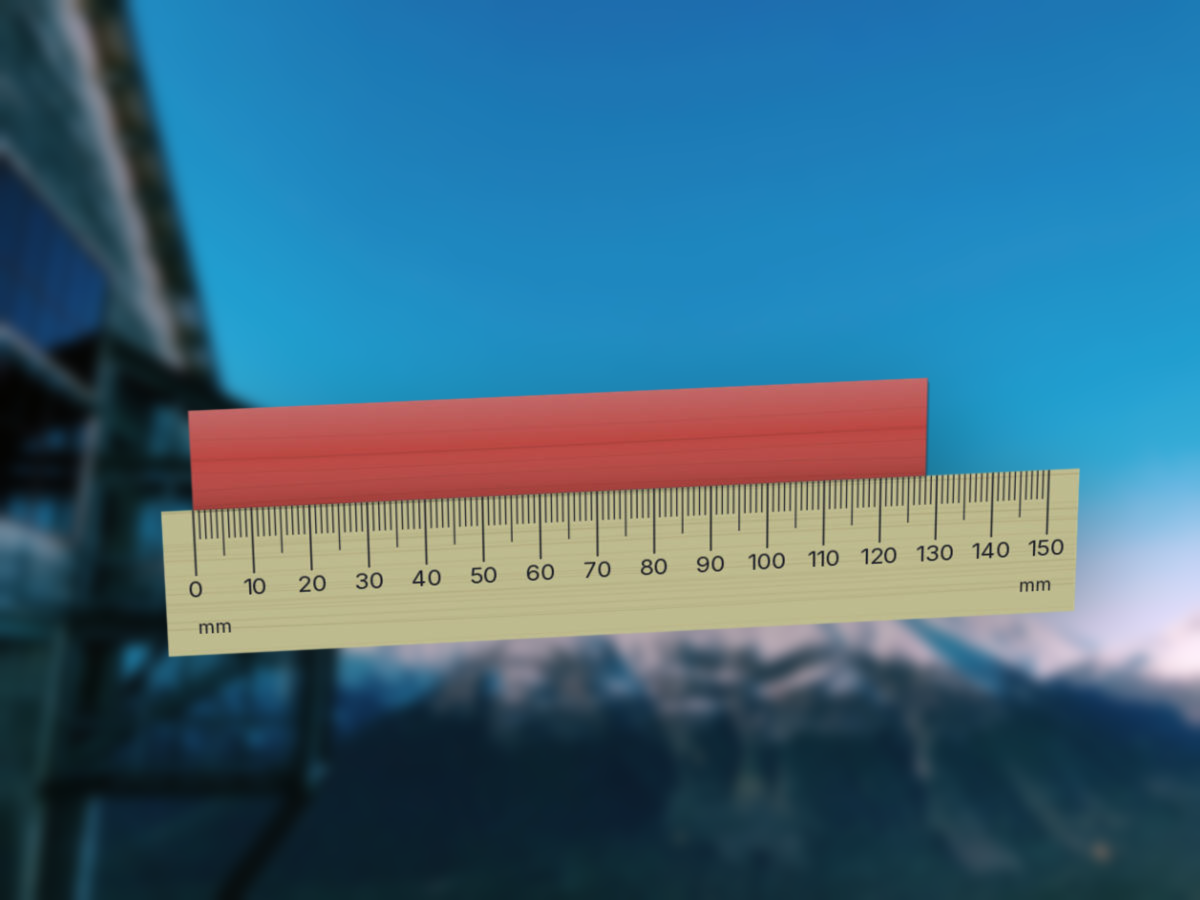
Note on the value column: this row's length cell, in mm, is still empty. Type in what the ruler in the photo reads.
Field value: 128 mm
